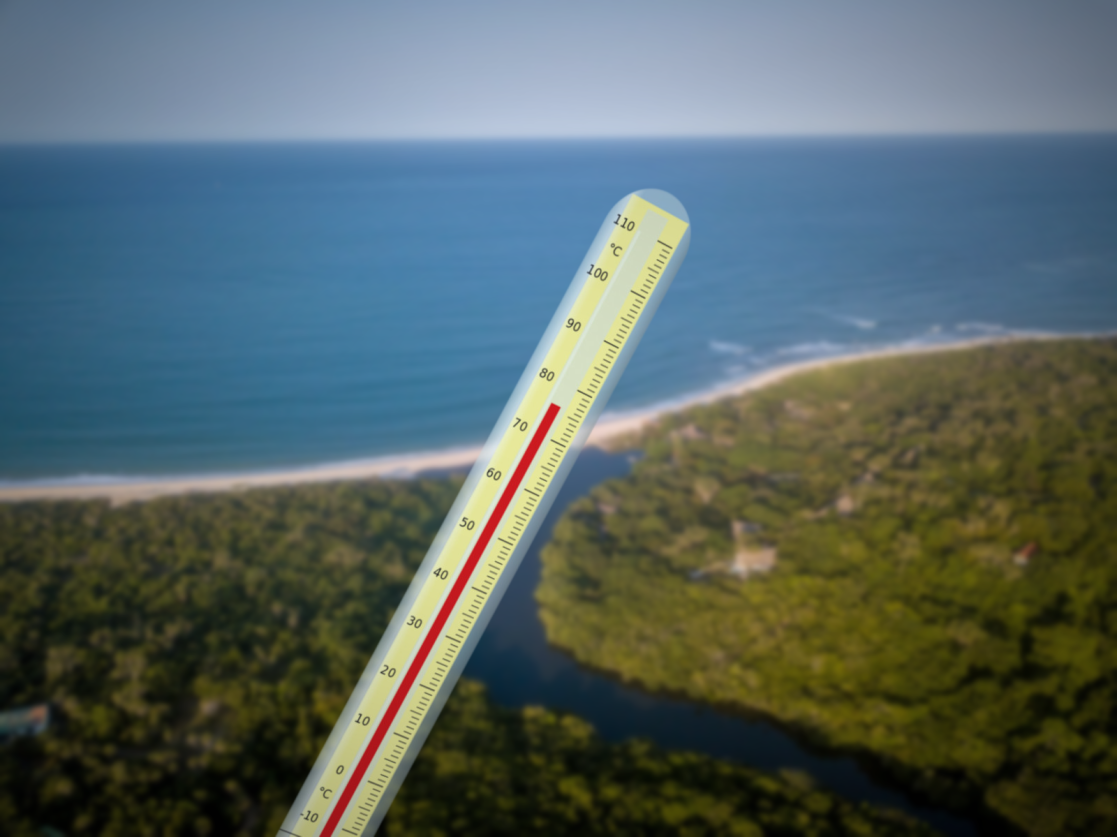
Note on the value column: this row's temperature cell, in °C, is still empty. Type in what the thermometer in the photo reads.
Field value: 76 °C
